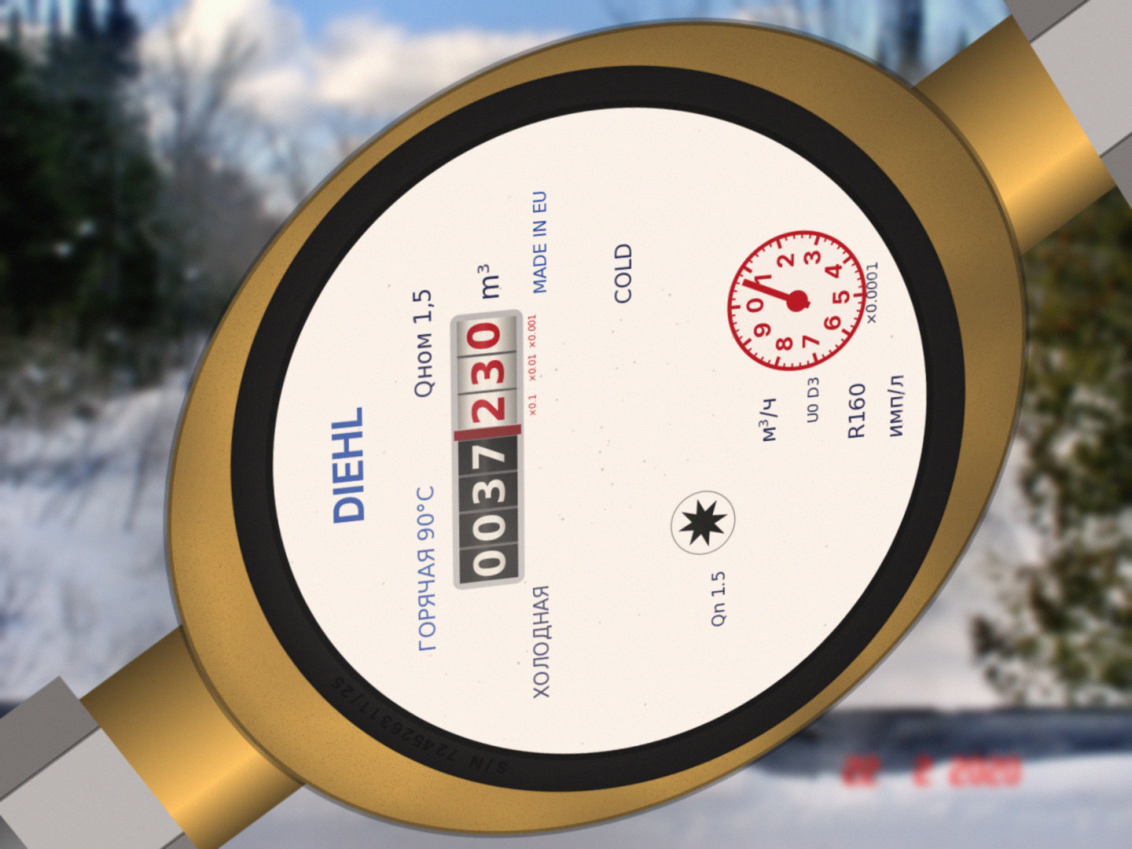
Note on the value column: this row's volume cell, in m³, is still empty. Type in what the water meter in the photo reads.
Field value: 37.2300 m³
